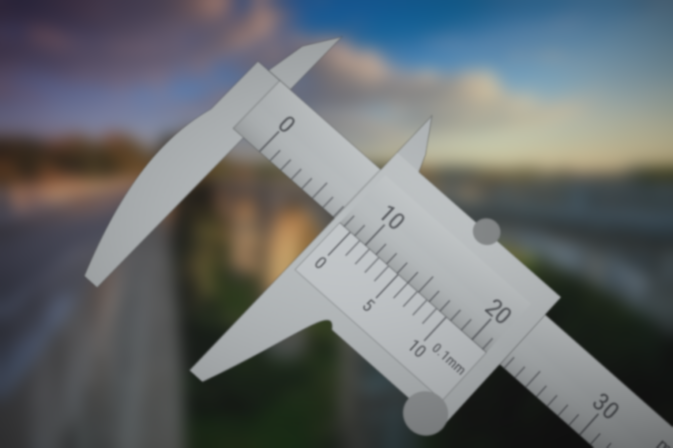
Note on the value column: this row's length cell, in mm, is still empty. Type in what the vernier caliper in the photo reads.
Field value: 8.6 mm
